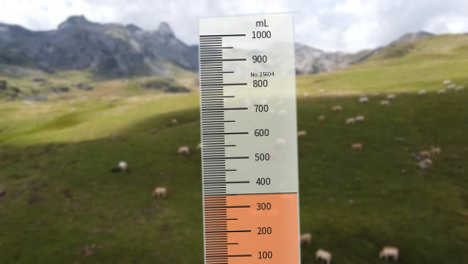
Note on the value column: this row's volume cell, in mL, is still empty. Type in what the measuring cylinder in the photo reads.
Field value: 350 mL
